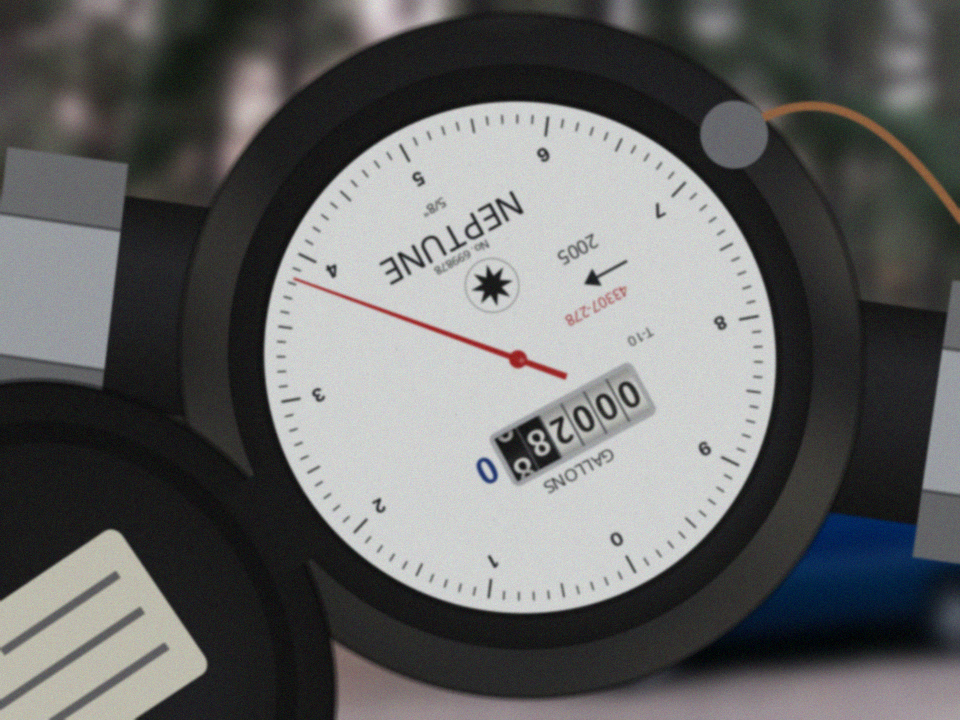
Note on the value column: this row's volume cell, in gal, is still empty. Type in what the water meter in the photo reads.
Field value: 2883.8 gal
